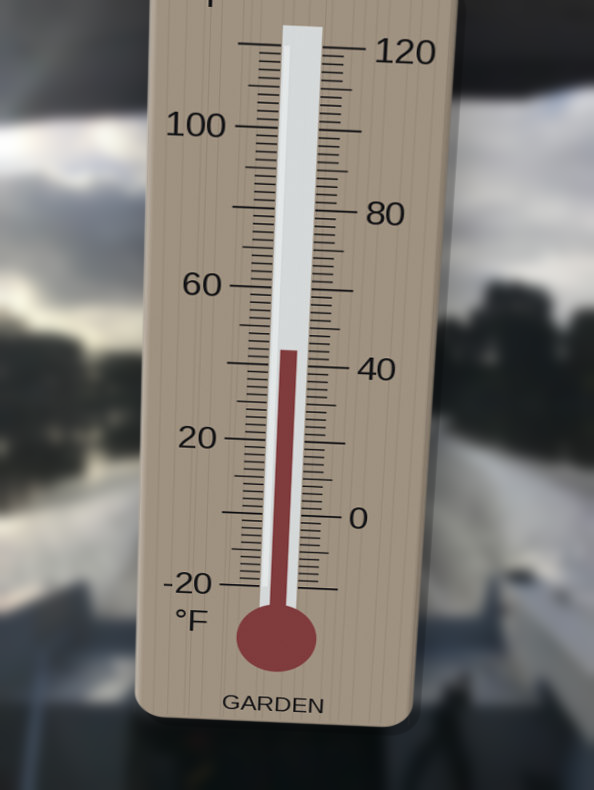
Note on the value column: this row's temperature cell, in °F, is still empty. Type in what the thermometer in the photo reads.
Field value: 44 °F
